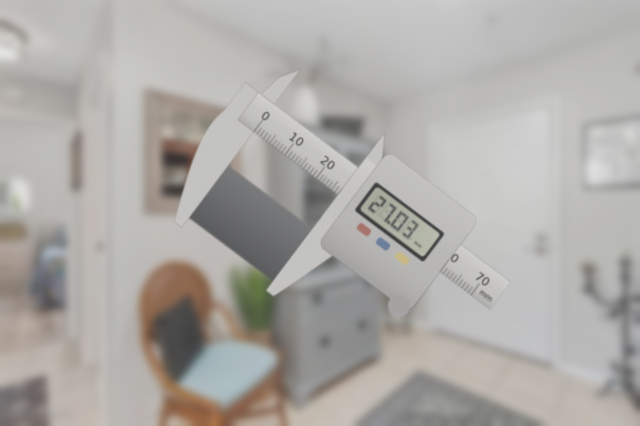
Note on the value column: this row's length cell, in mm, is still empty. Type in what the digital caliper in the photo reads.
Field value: 27.03 mm
